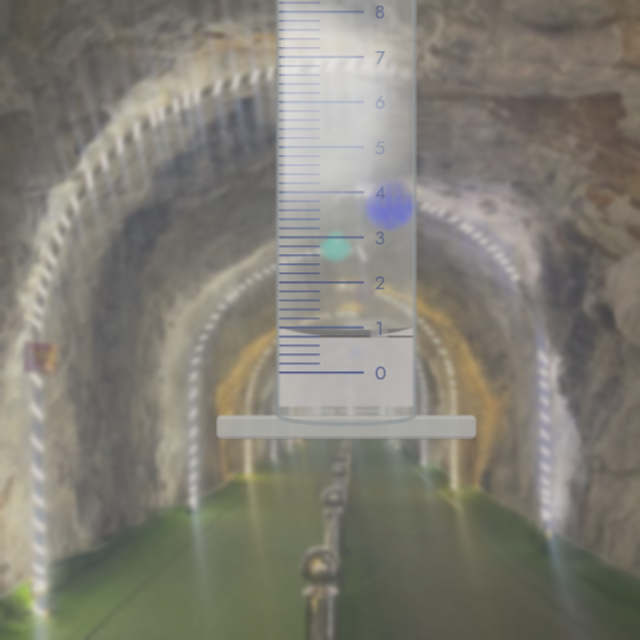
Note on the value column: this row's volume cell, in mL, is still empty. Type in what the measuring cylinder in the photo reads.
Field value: 0.8 mL
